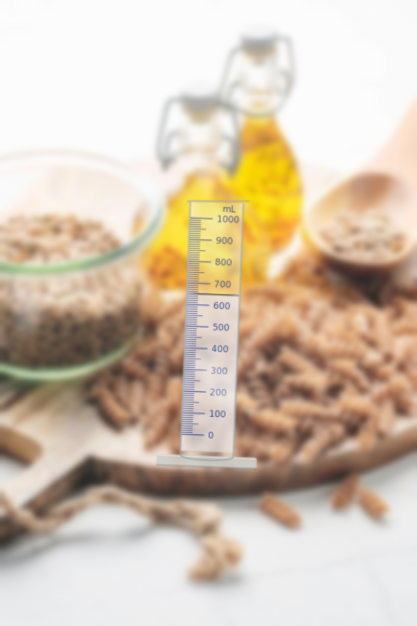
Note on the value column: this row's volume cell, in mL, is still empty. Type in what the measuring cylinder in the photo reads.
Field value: 650 mL
